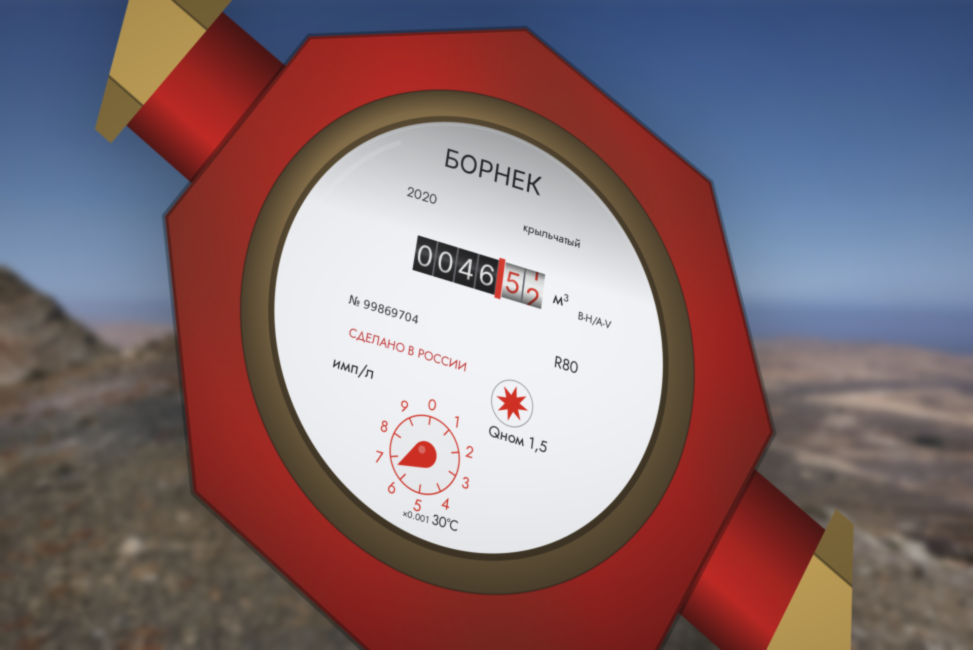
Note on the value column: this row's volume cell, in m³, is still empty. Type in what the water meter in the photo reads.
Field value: 46.516 m³
